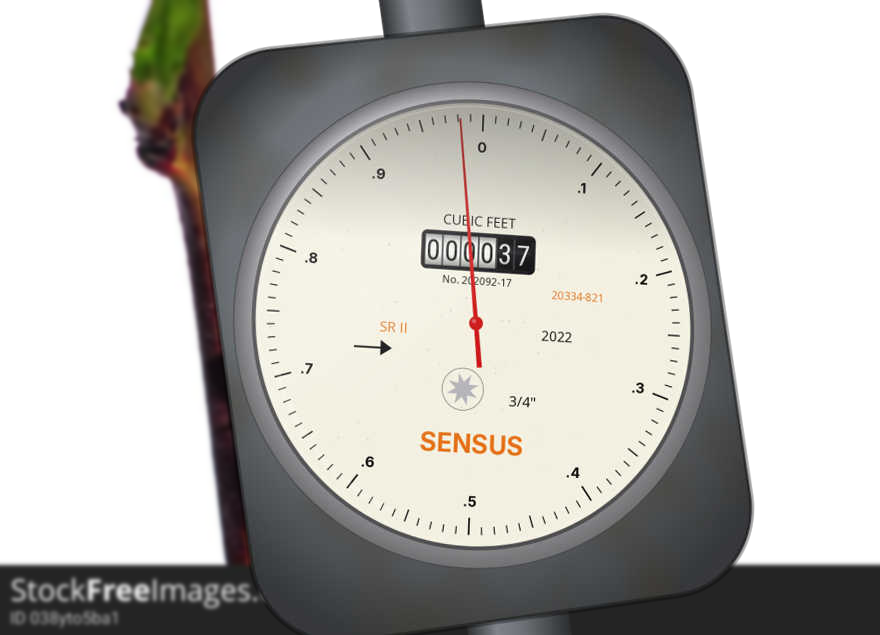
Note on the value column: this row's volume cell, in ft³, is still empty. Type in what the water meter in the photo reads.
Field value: 36.98 ft³
